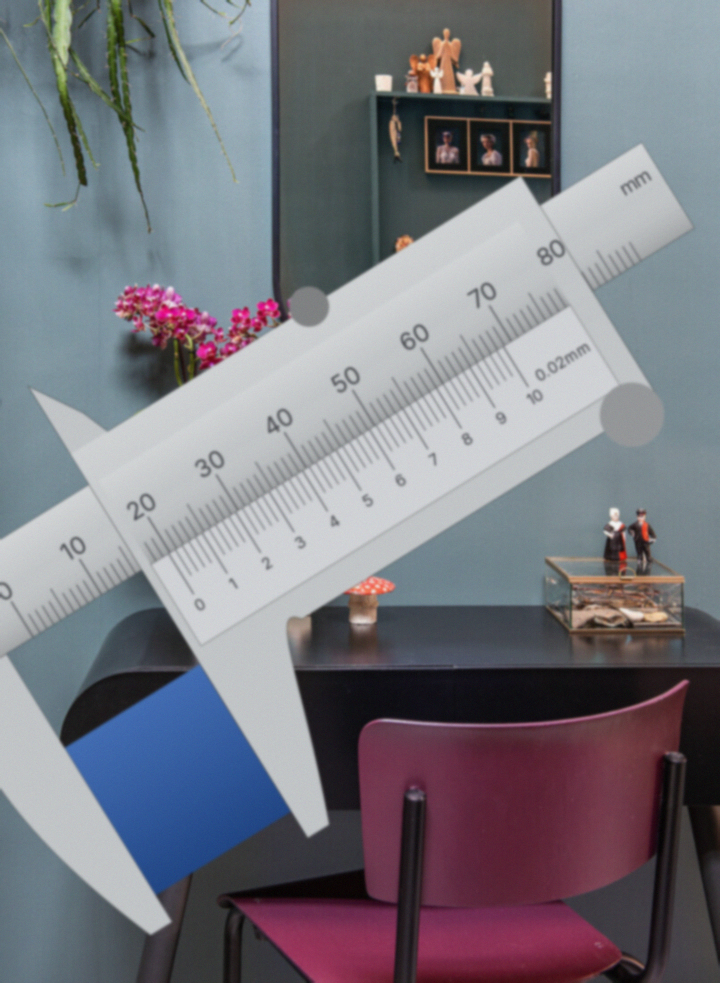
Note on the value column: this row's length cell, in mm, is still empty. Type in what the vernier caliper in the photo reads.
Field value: 19.8 mm
